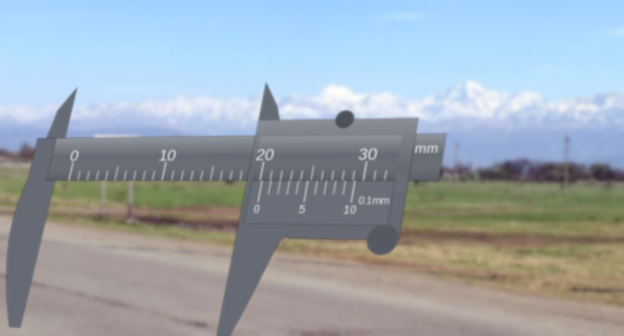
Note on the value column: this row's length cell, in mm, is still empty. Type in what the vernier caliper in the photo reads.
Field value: 20.2 mm
